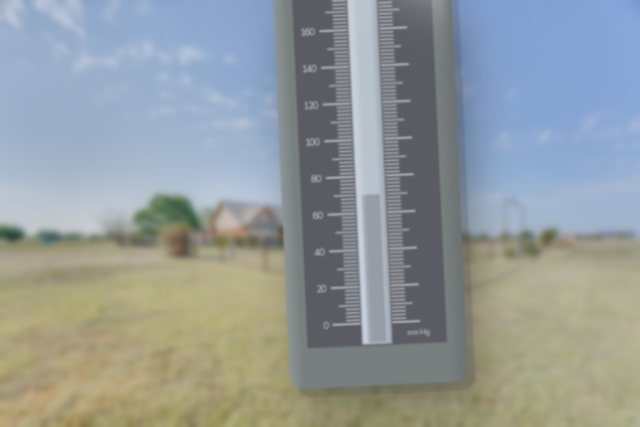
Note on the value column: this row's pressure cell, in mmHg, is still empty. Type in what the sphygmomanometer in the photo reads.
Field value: 70 mmHg
